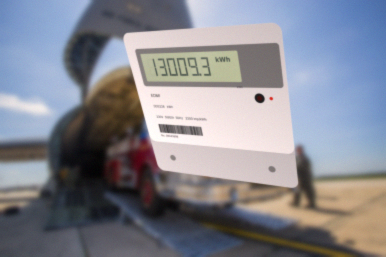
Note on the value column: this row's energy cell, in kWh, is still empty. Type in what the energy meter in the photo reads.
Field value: 13009.3 kWh
